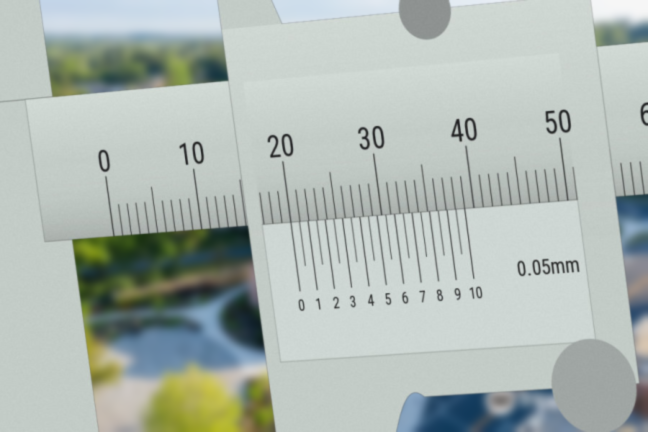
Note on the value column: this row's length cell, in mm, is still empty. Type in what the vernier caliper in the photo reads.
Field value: 20.0 mm
